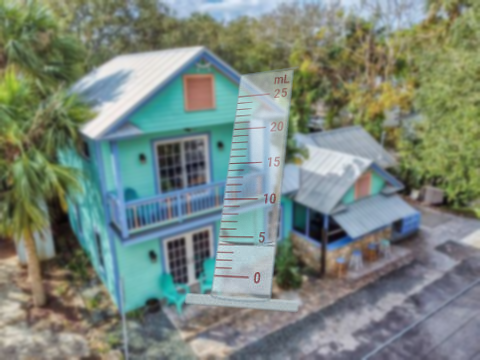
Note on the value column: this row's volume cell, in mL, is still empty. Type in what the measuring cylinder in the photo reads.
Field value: 4 mL
